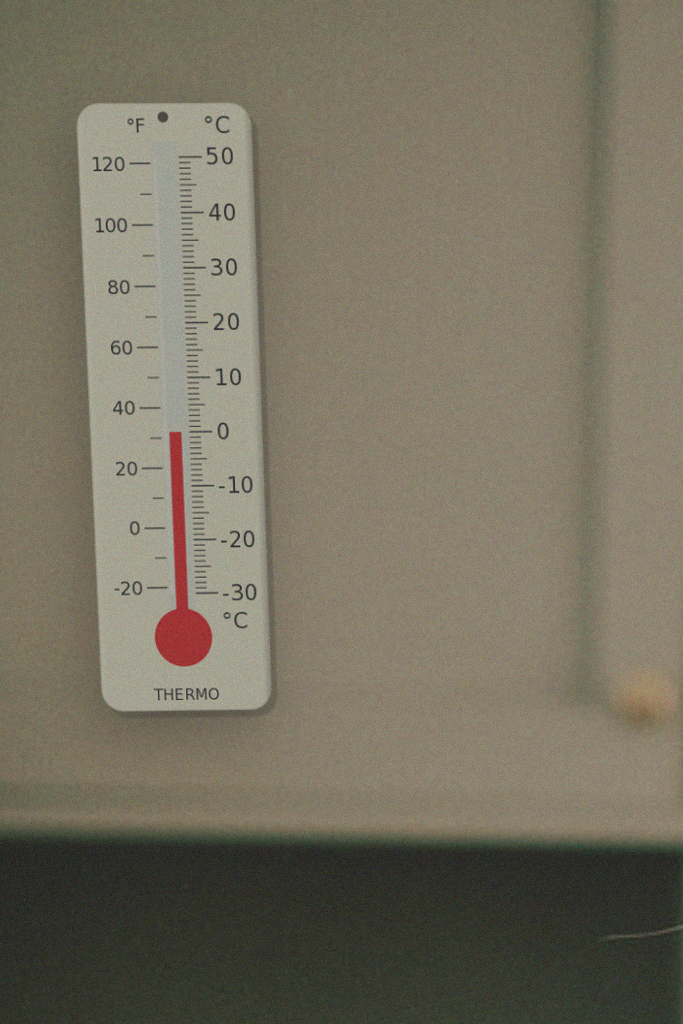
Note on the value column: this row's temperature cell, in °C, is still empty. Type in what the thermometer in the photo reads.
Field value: 0 °C
